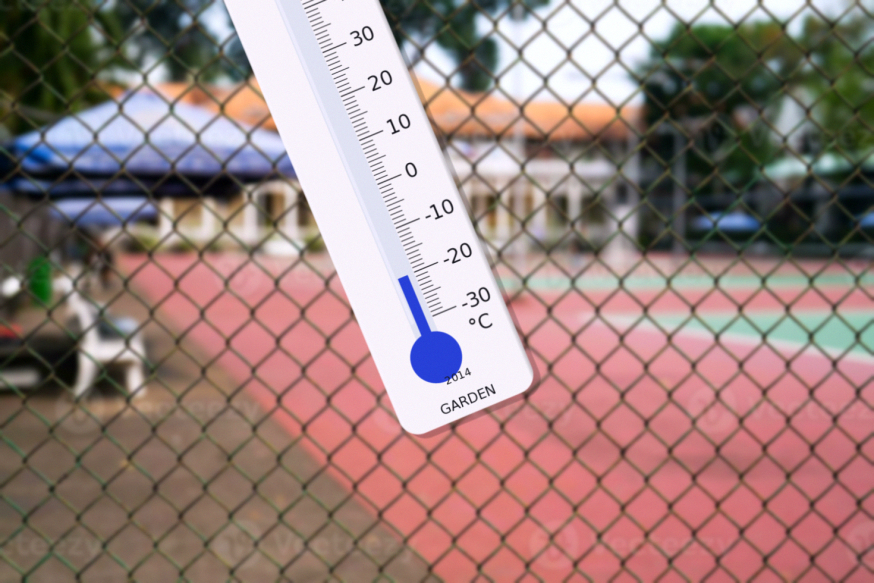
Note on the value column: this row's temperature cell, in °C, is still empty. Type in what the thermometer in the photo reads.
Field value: -20 °C
